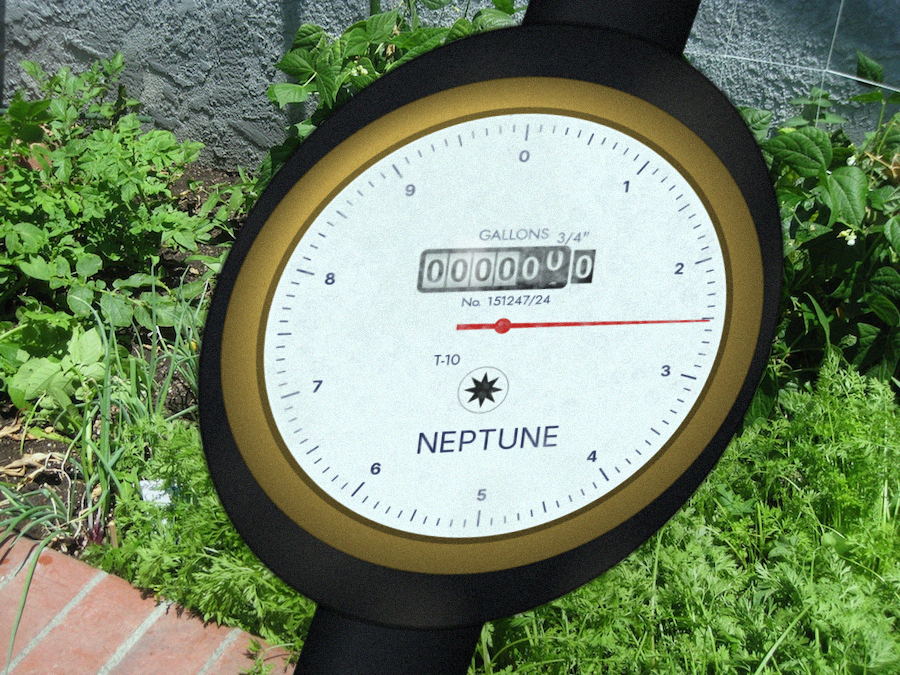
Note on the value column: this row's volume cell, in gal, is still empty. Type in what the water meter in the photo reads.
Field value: 2.5 gal
